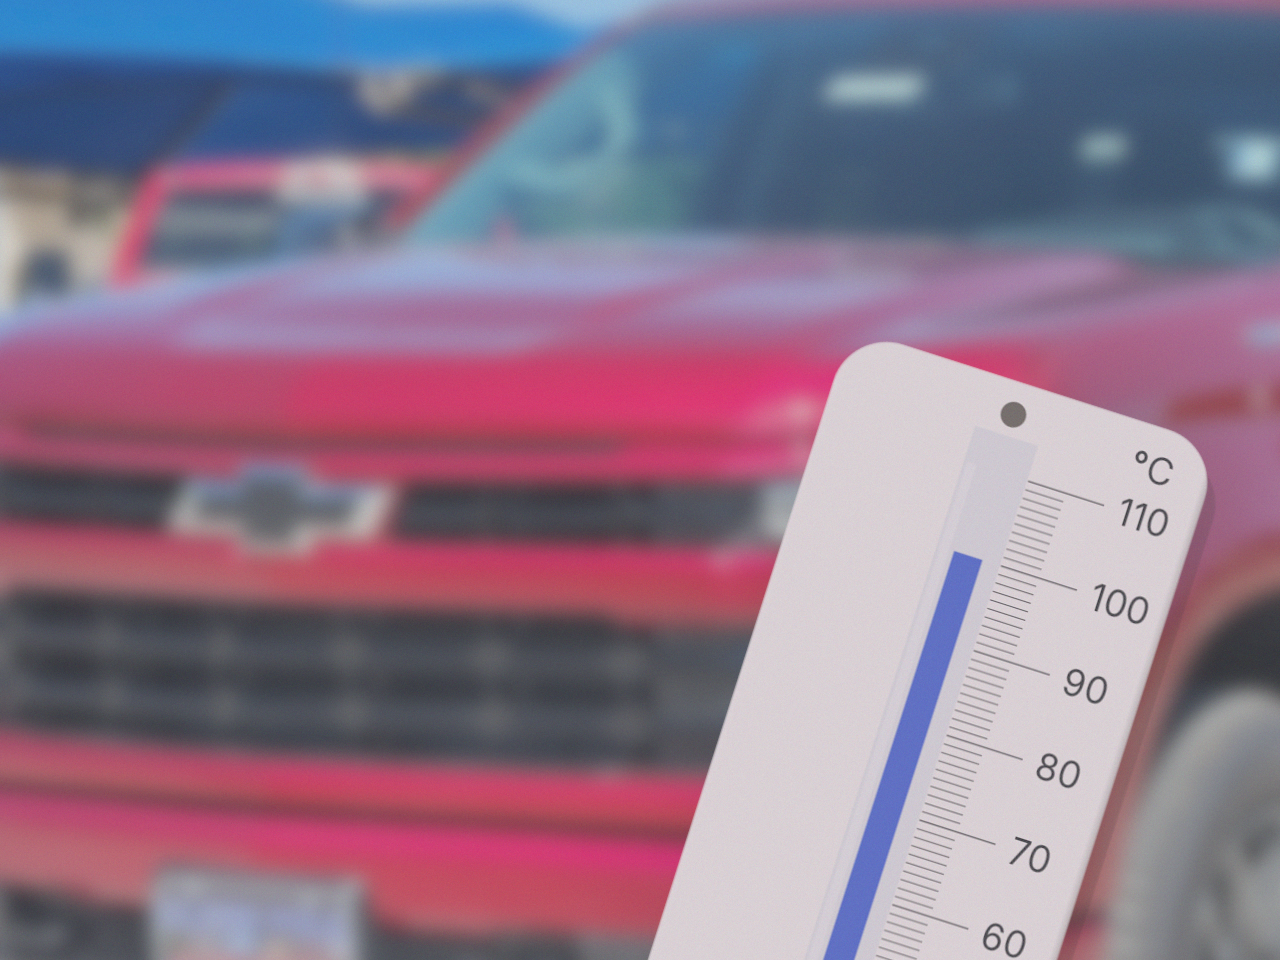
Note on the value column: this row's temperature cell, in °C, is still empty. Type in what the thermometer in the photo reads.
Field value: 100 °C
